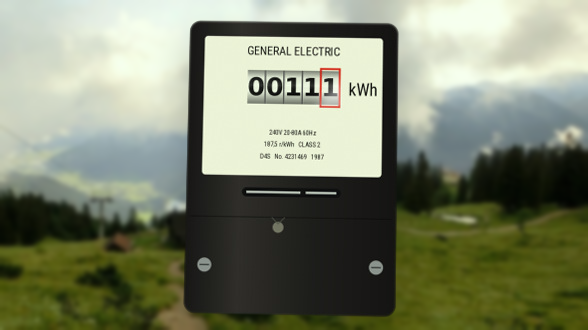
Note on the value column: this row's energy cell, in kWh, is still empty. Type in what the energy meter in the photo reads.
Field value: 11.1 kWh
